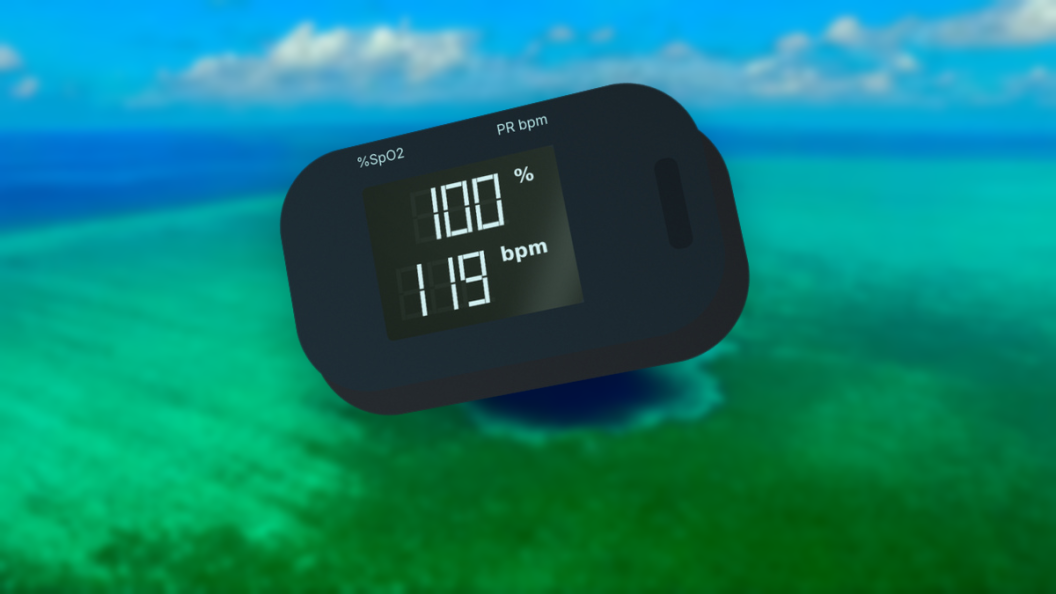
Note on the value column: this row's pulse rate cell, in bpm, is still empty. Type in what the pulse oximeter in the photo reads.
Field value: 119 bpm
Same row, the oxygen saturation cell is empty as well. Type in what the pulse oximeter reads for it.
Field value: 100 %
